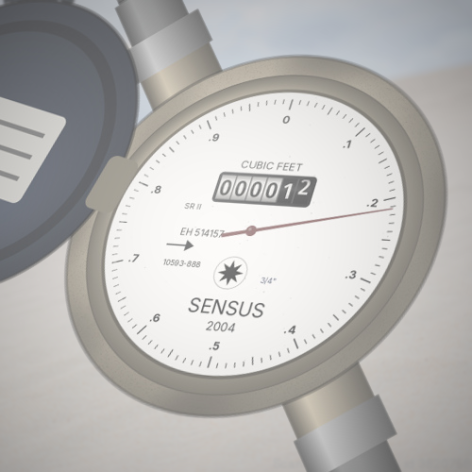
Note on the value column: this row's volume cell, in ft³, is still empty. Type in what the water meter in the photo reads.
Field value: 12.21 ft³
